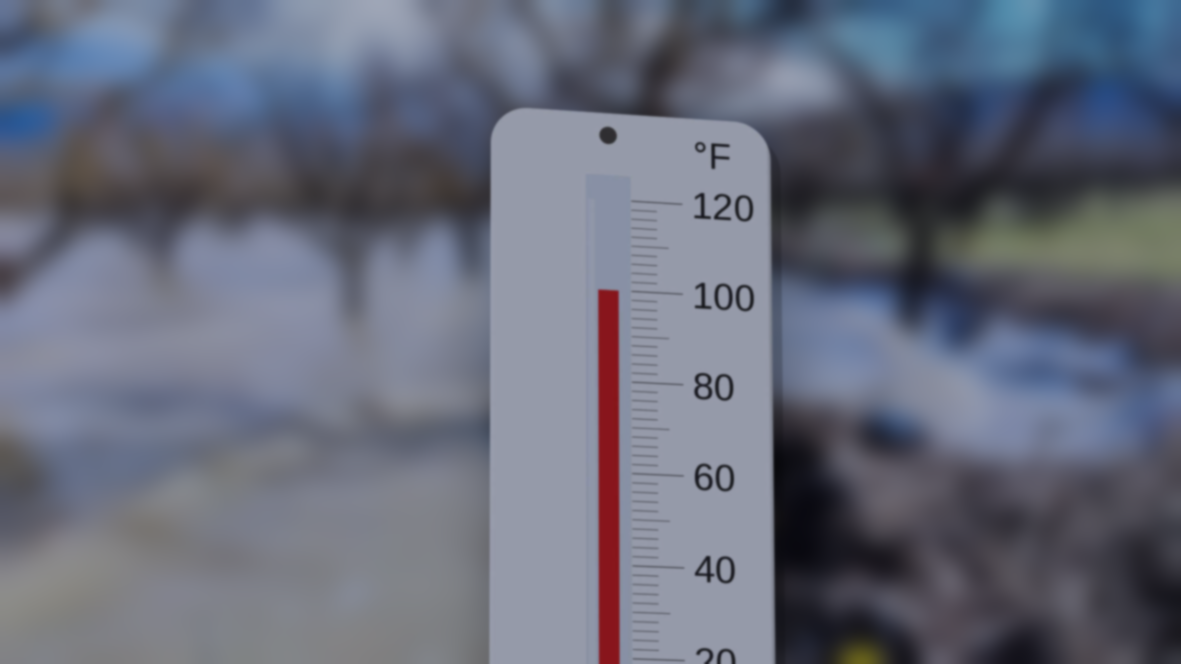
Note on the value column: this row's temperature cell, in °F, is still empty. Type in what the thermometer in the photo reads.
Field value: 100 °F
